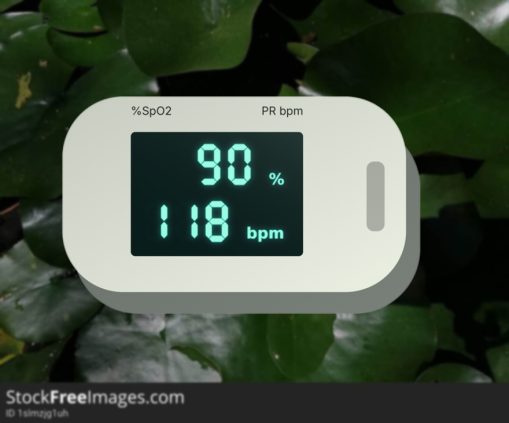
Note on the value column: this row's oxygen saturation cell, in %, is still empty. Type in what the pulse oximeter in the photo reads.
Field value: 90 %
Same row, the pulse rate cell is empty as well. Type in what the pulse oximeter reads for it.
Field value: 118 bpm
